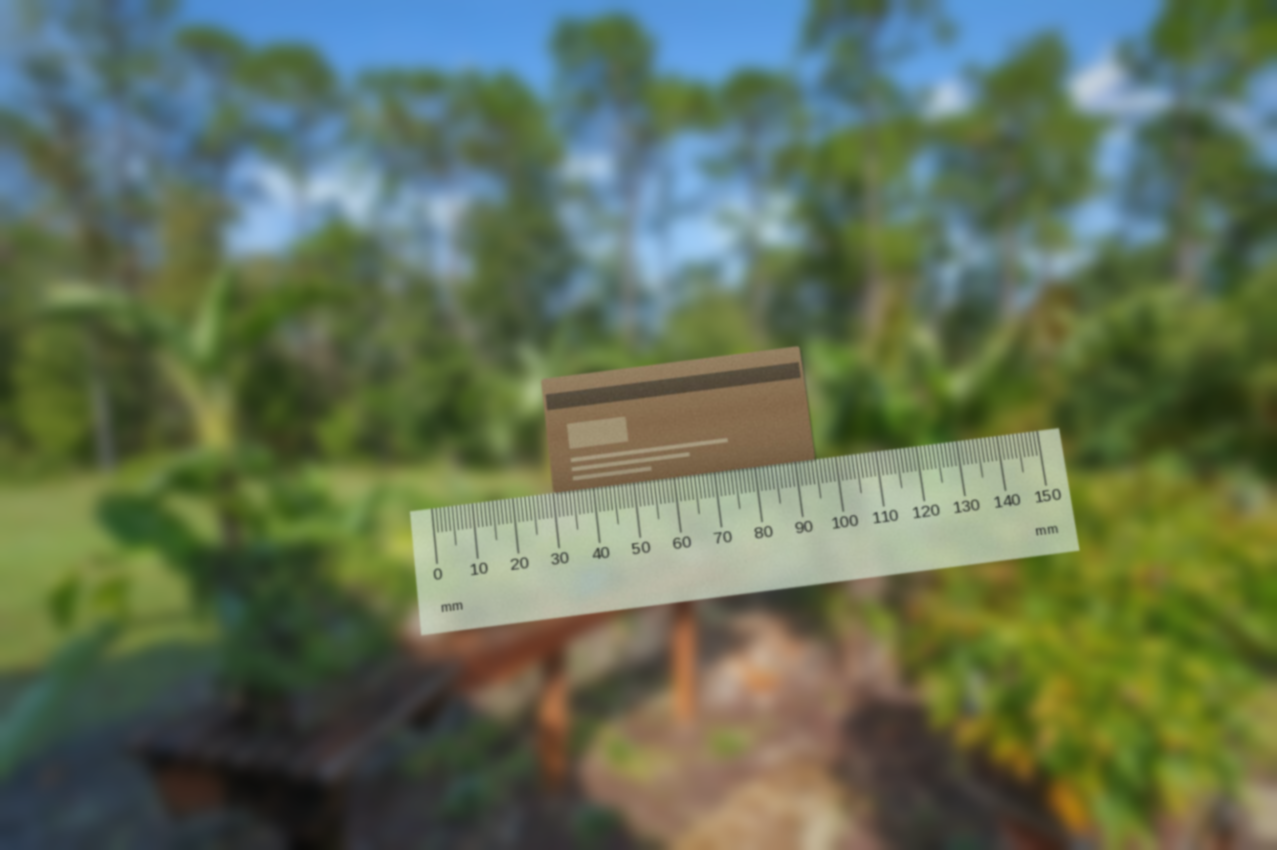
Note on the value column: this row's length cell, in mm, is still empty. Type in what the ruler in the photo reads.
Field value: 65 mm
